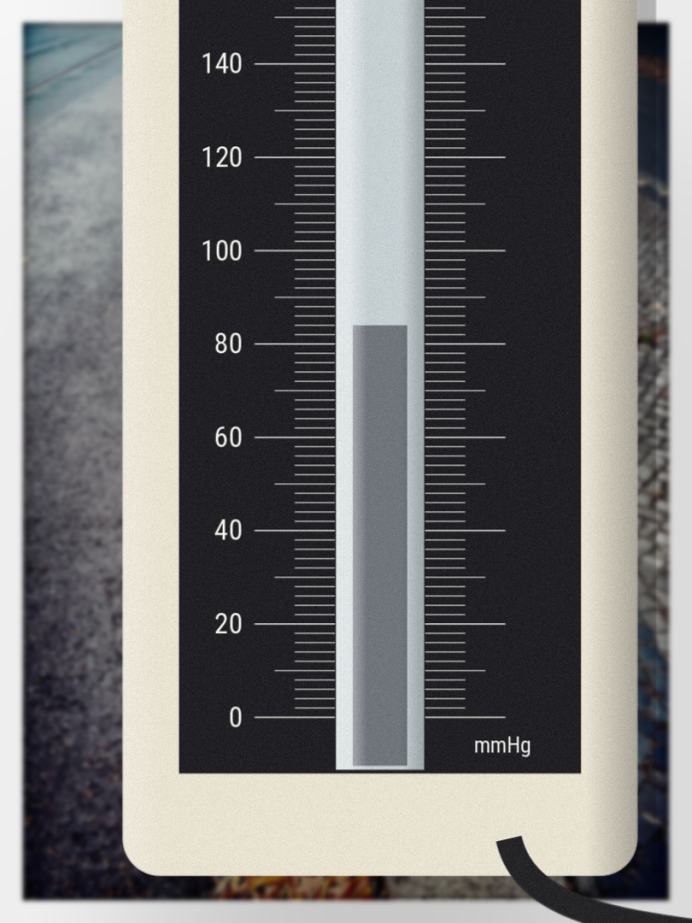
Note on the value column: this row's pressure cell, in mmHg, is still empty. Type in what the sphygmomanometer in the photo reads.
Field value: 84 mmHg
